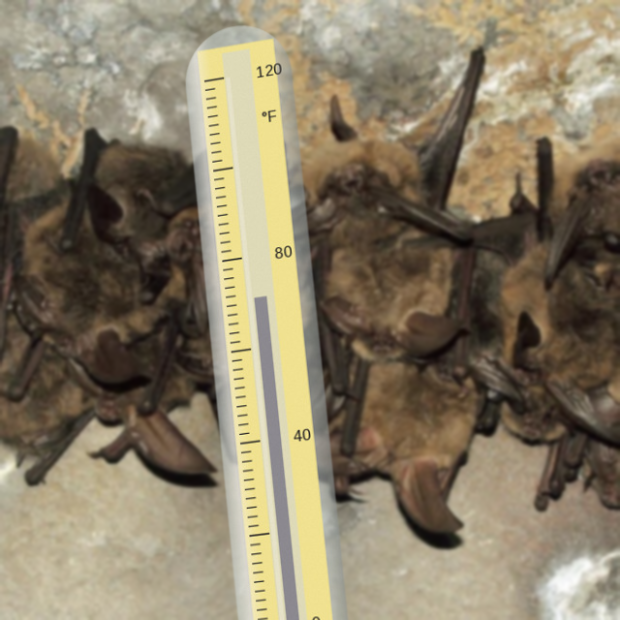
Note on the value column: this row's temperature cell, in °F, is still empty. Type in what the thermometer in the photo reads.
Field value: 71 °F
